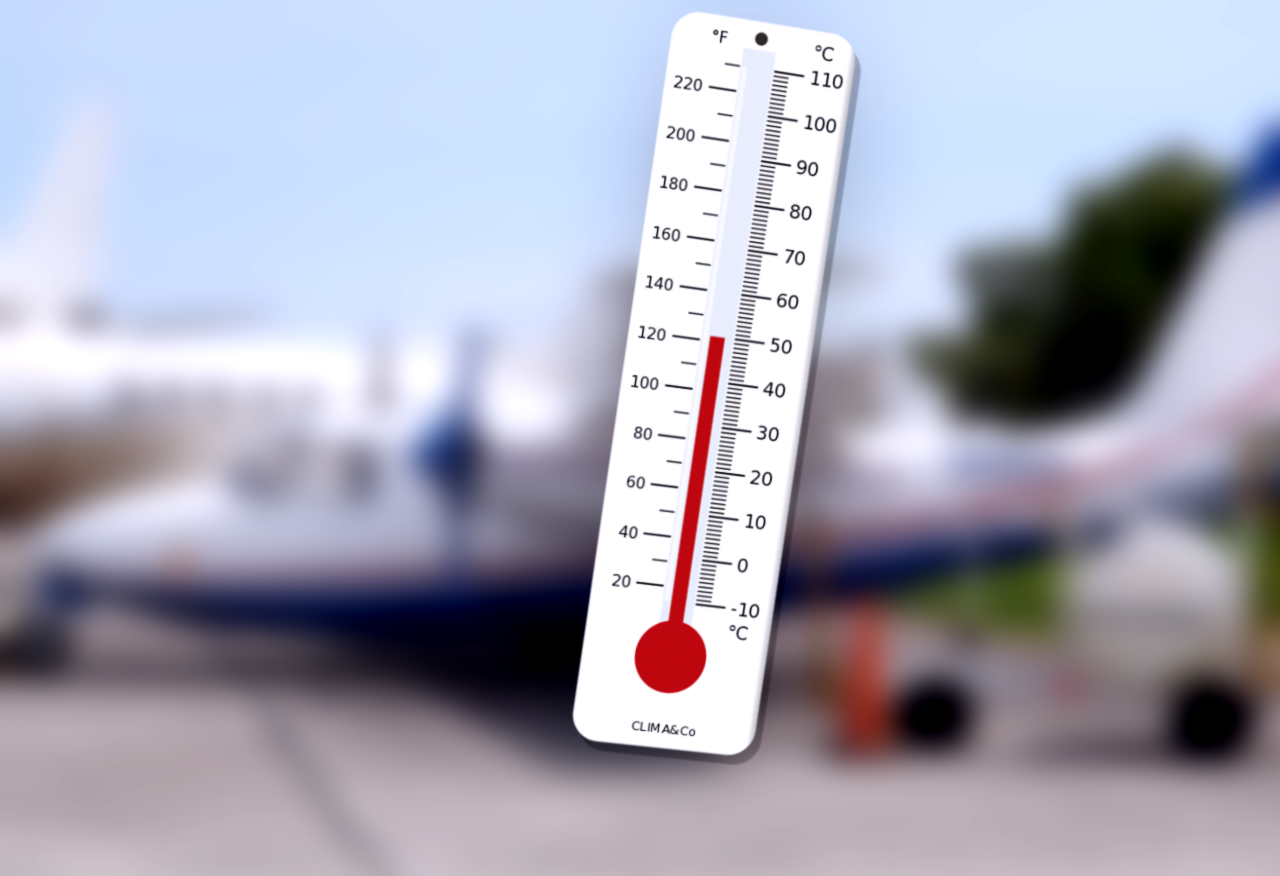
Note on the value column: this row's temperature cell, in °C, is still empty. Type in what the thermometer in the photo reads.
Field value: 50 °C
